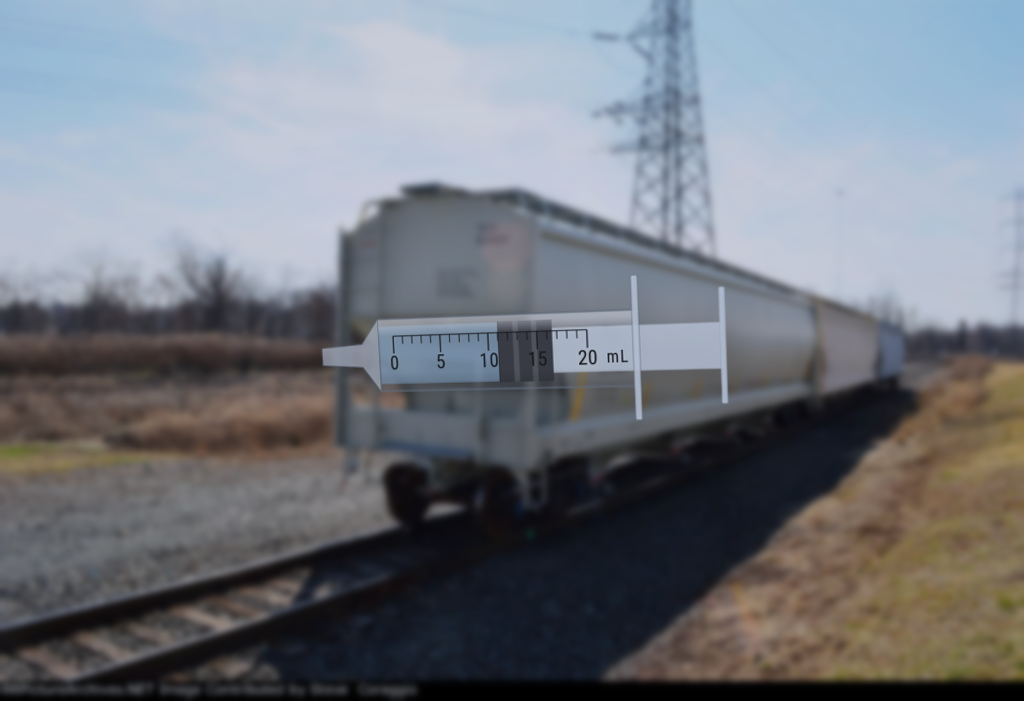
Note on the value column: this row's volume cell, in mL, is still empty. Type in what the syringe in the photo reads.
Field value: 11 mL
